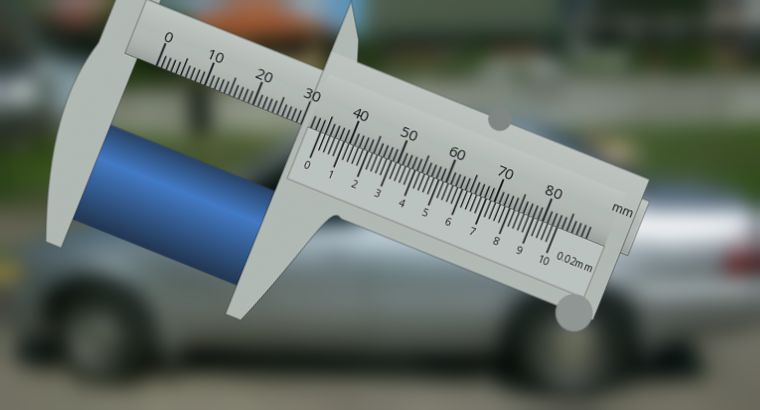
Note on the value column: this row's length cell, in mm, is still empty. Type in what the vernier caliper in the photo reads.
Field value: 34.0 mm
